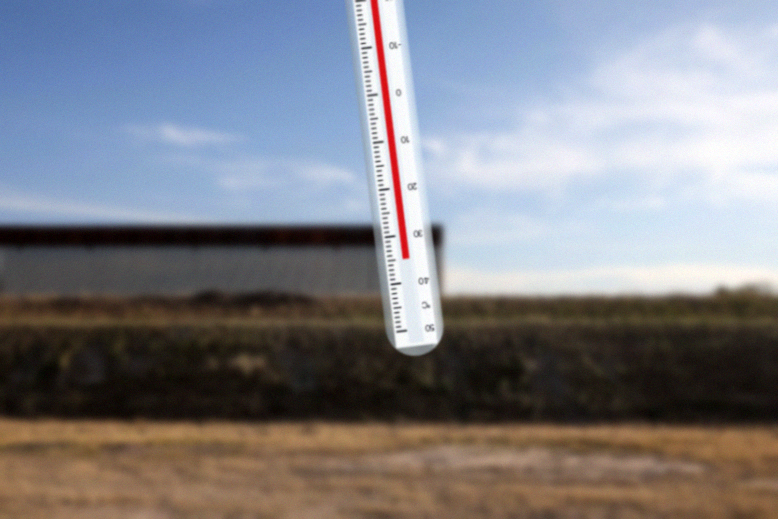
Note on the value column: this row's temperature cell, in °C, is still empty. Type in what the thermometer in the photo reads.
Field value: 35 °C
